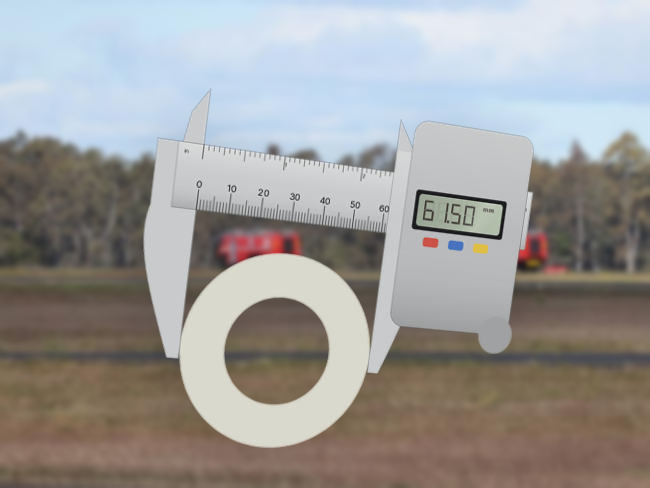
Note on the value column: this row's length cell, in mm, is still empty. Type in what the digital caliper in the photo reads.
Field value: 61.50 mm
